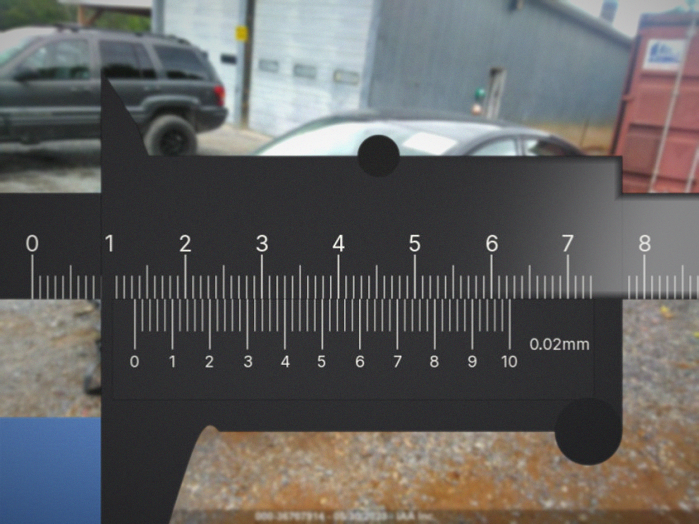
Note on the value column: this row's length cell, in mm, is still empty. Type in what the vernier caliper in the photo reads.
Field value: 13.4 mm
